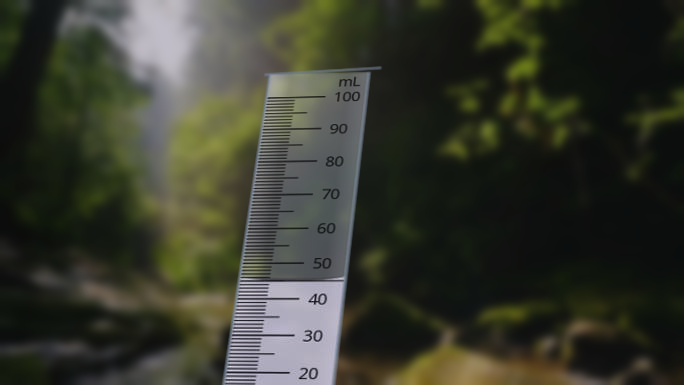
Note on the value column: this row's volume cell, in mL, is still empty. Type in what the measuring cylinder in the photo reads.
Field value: 45 mL
